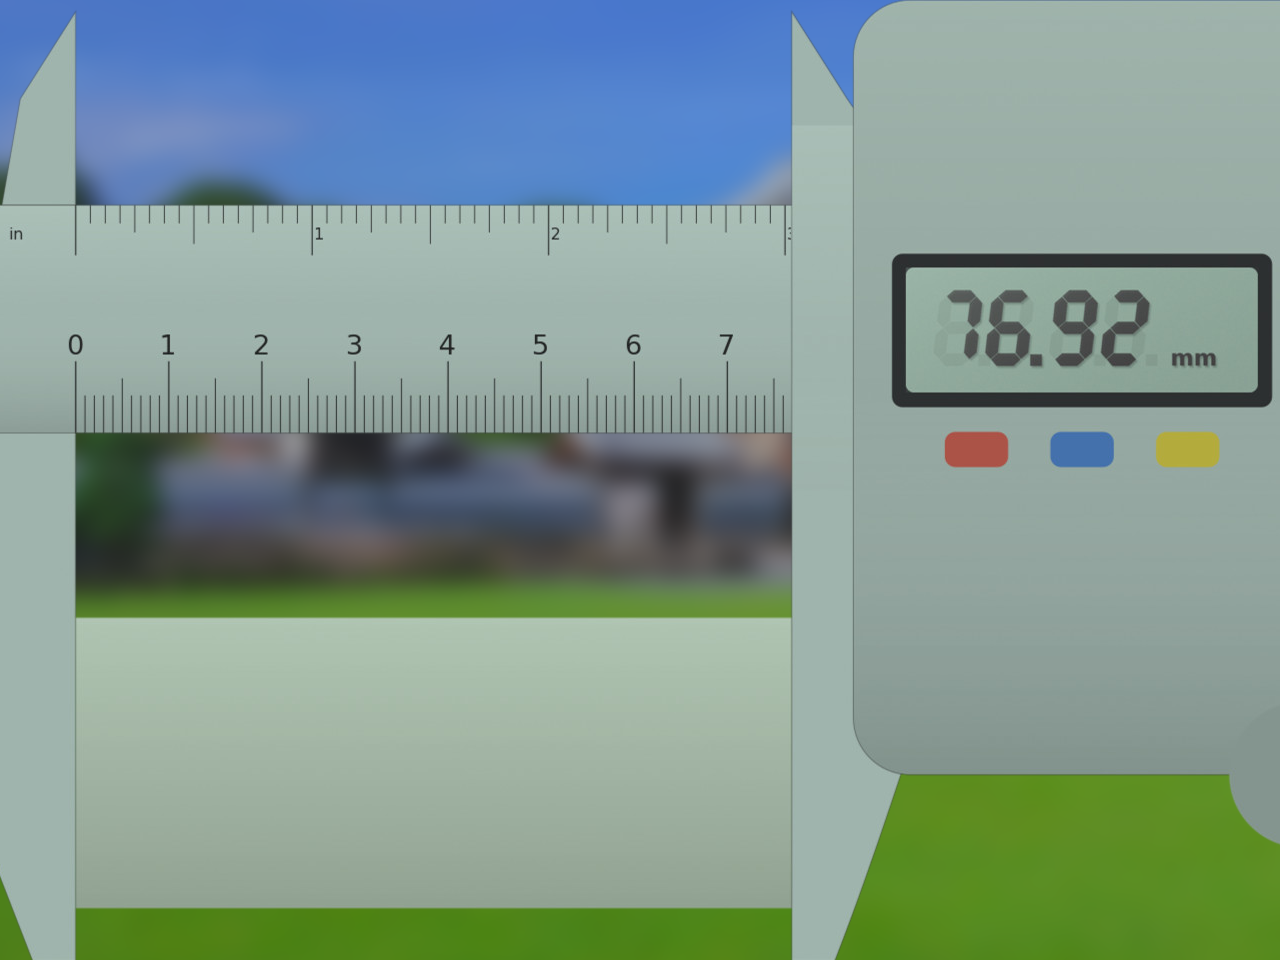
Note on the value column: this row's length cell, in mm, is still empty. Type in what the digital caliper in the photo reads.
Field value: 76.92 mm
